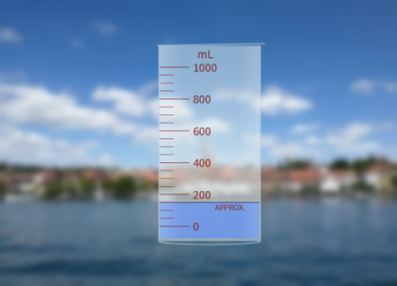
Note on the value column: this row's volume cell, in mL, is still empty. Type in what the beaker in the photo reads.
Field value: 150 mL
